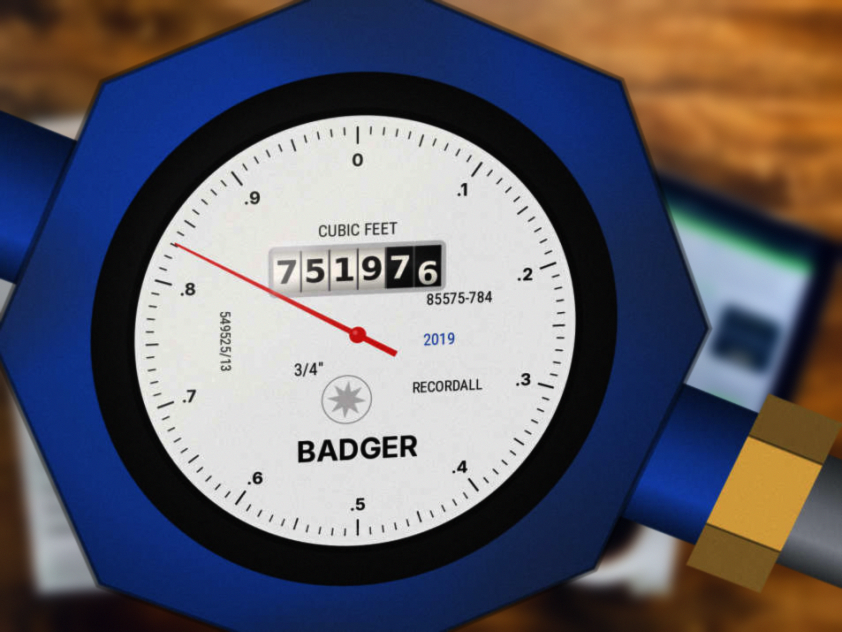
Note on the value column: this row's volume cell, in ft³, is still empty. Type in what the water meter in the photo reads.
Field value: 751975.83 ft³
